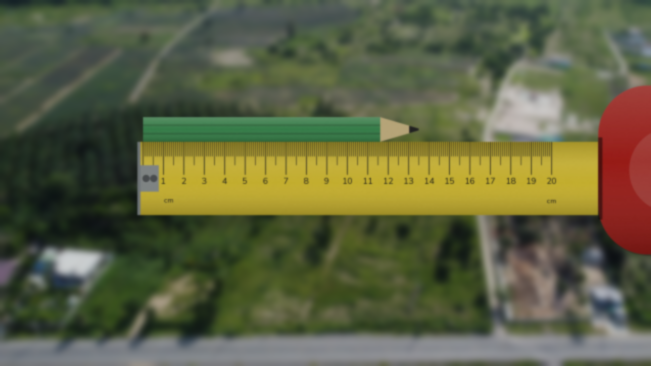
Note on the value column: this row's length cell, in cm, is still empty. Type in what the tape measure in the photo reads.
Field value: 13.5 cm
